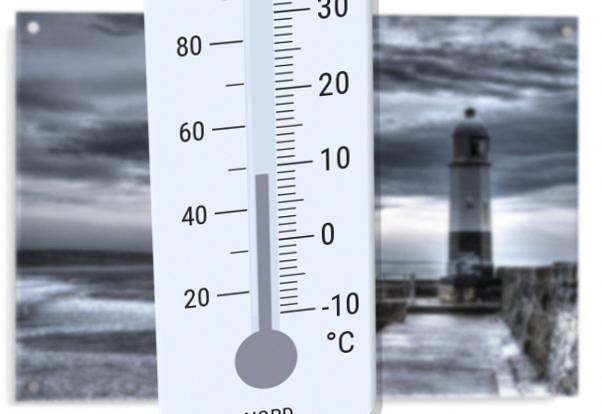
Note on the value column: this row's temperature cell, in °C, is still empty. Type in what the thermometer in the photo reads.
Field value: 9 °C
